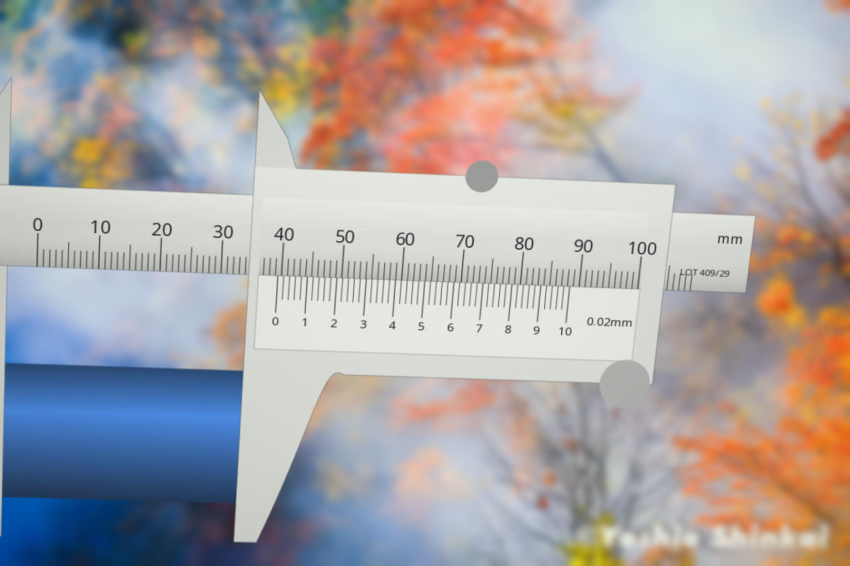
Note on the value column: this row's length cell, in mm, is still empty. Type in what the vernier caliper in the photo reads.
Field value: 39.4 mm
